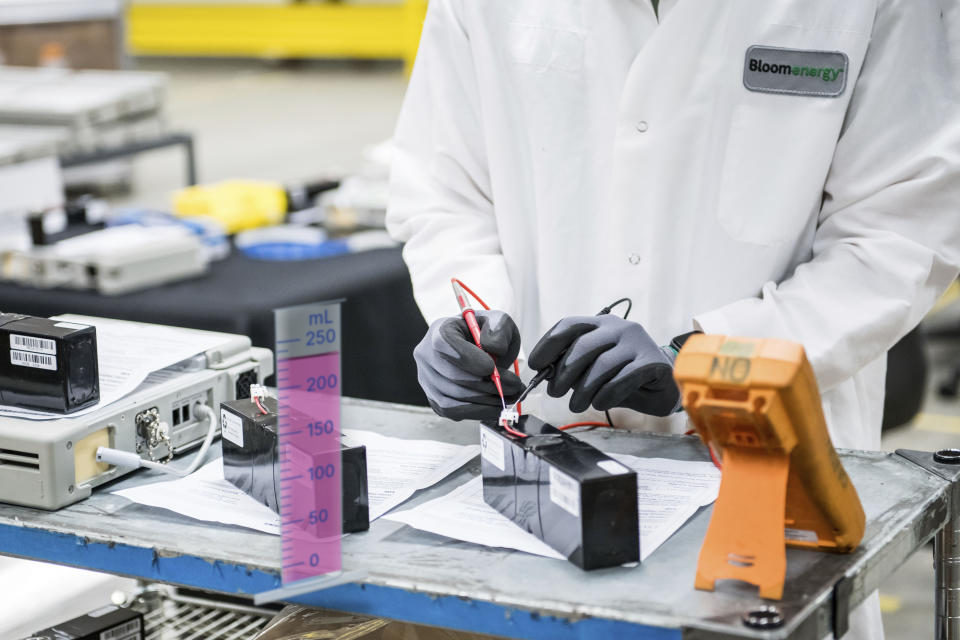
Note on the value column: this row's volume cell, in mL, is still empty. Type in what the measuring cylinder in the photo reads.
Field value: 230 mL
